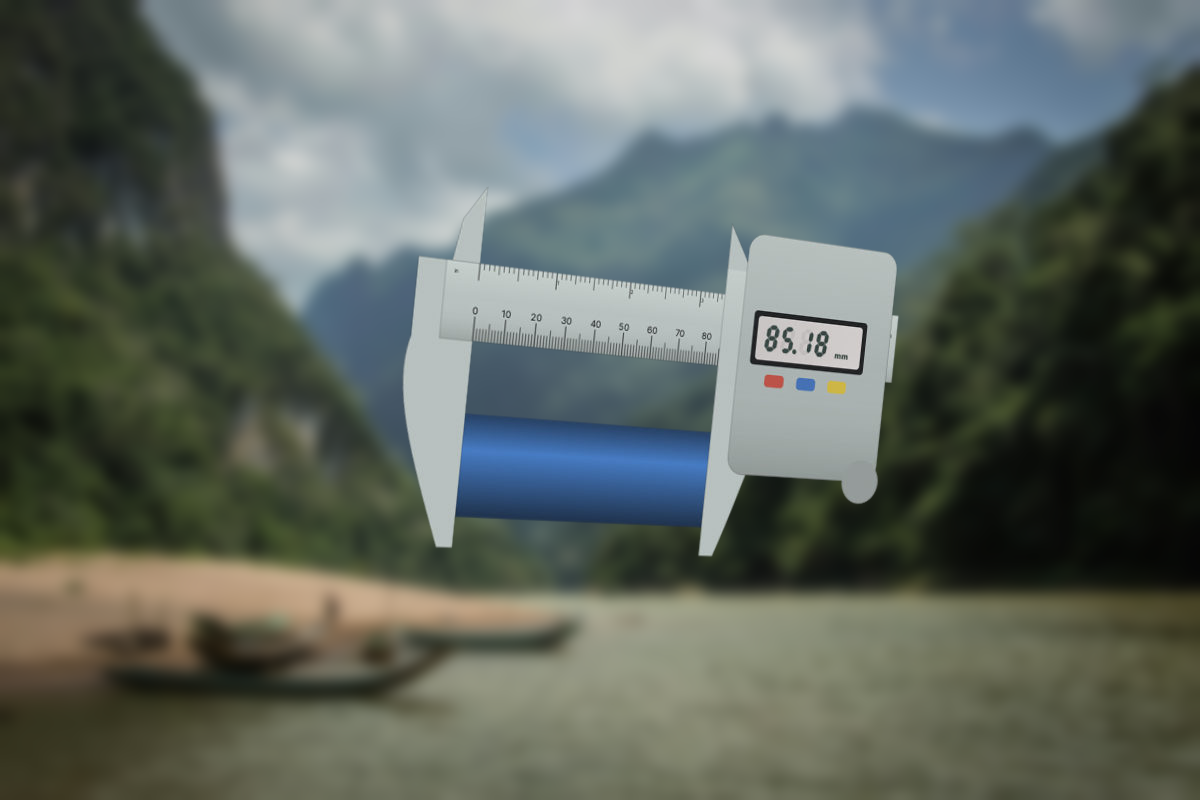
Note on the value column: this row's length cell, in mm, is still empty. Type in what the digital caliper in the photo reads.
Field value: 85.18 mm
